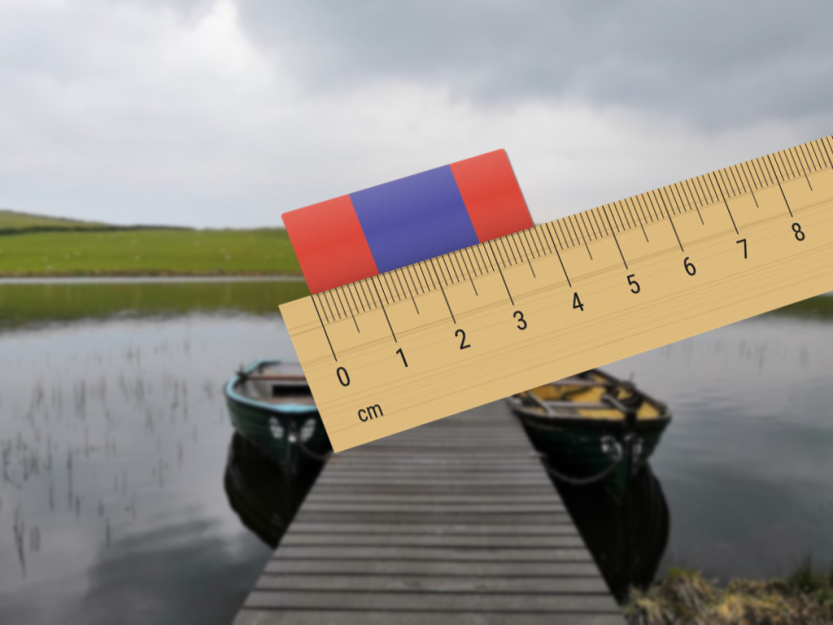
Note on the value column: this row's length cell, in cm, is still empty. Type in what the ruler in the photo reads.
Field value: 3.8 cm
